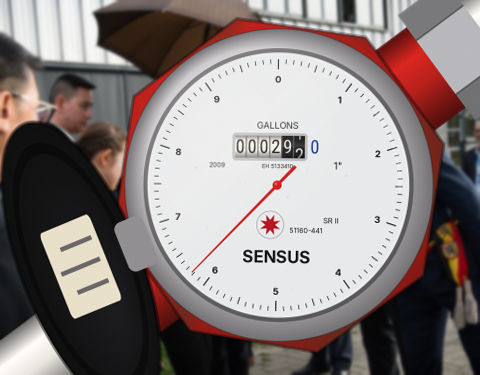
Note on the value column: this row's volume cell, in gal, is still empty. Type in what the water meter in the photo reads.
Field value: 2916.2 gal
